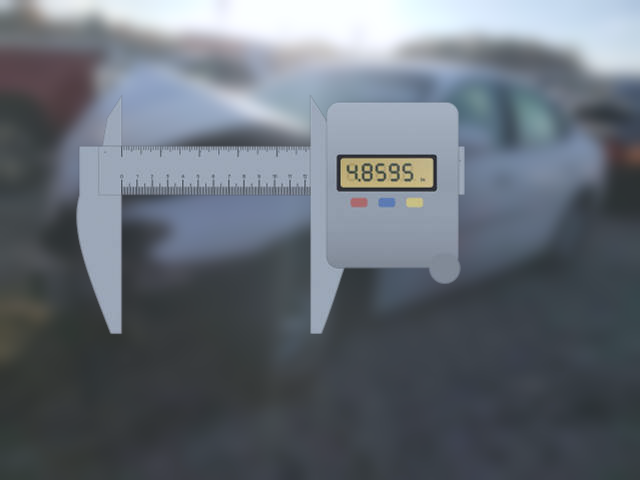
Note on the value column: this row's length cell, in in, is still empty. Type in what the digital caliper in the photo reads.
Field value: 4.8595 in
